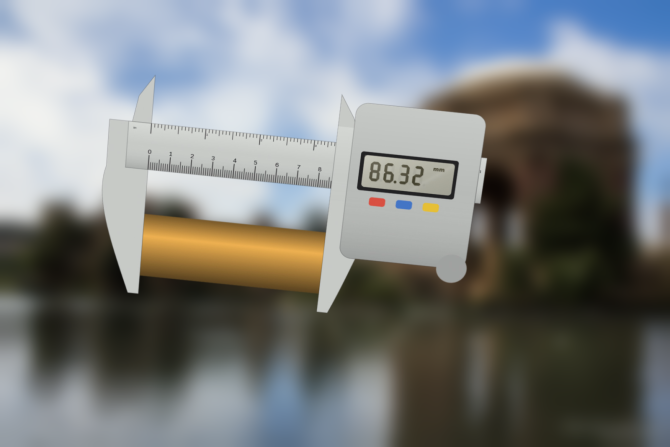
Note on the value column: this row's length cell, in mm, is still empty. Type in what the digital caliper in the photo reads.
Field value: 86.32 mm
